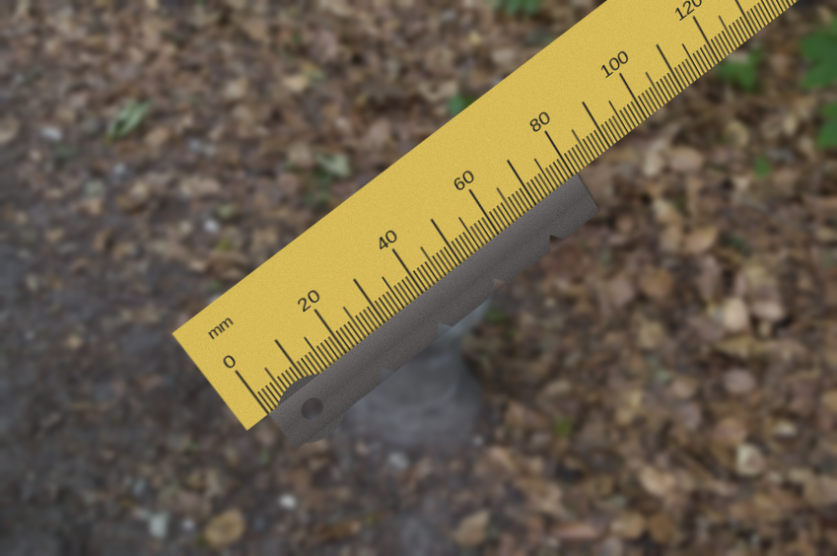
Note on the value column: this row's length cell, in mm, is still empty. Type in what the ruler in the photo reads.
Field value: 81 mm
